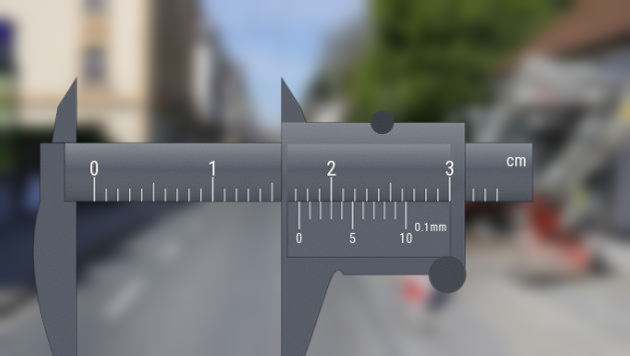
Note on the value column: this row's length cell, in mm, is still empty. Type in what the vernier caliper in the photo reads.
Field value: 17.3 mm
